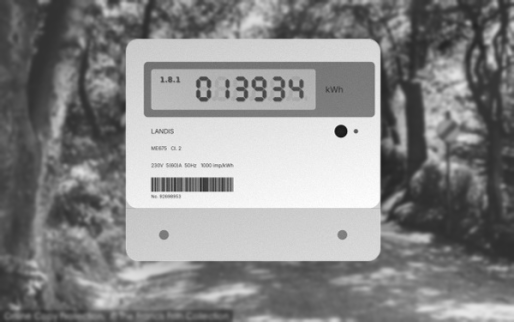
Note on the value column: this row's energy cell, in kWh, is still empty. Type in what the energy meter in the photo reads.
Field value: 13934 kWh
